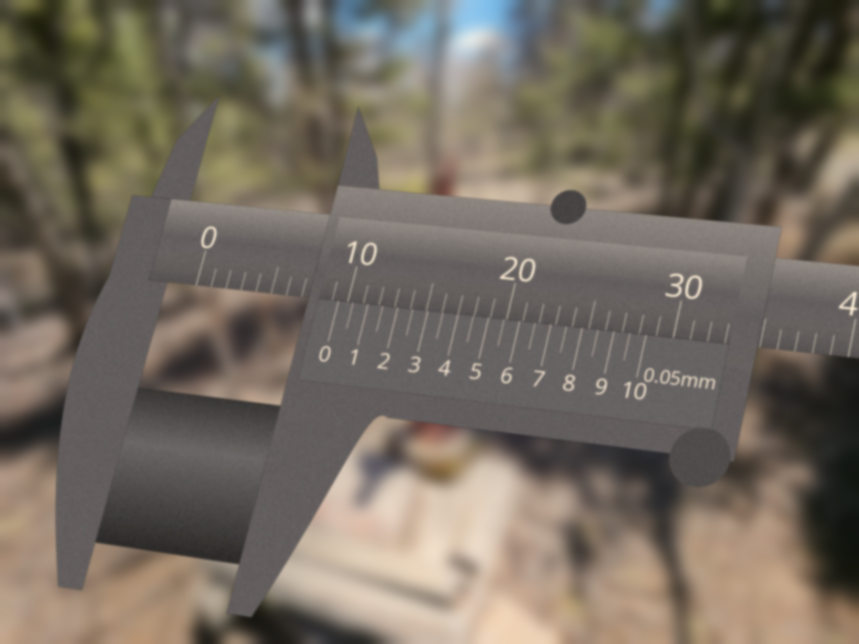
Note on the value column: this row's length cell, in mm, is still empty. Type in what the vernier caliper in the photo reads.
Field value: 9.4 mm
